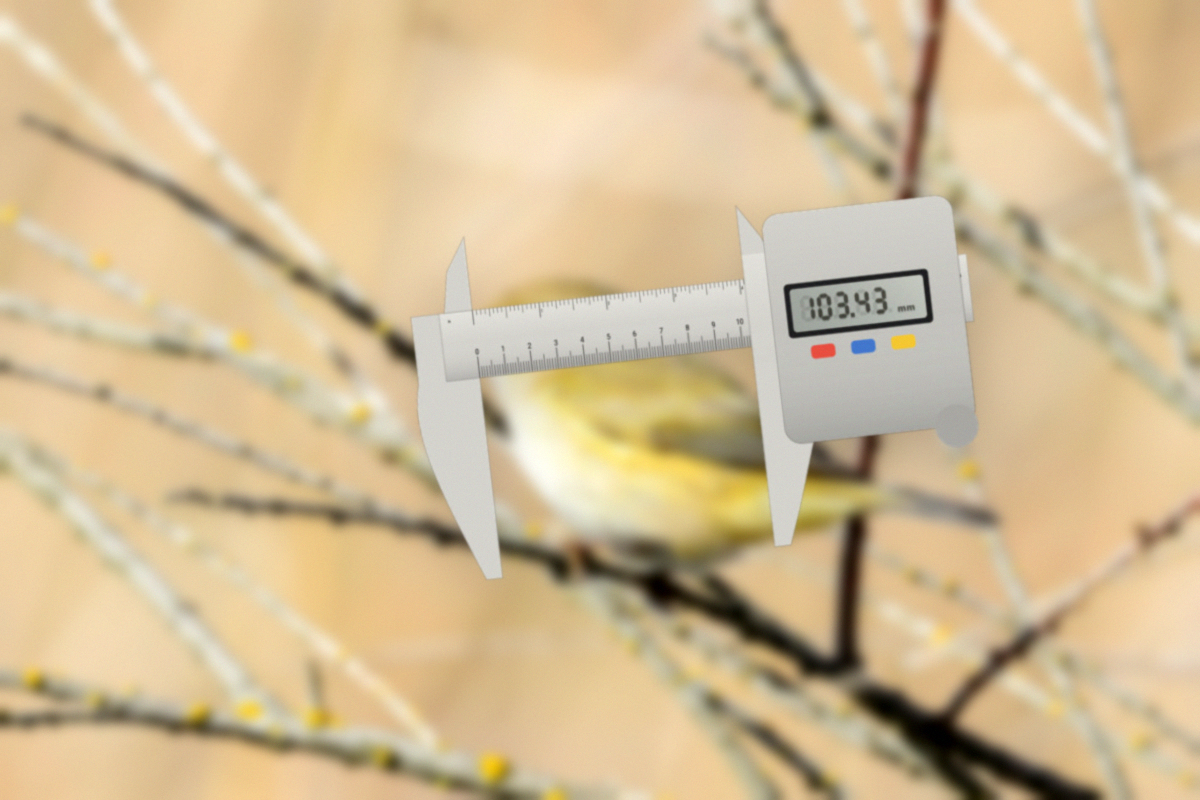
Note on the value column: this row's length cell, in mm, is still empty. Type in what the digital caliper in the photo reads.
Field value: 103.43 mm
